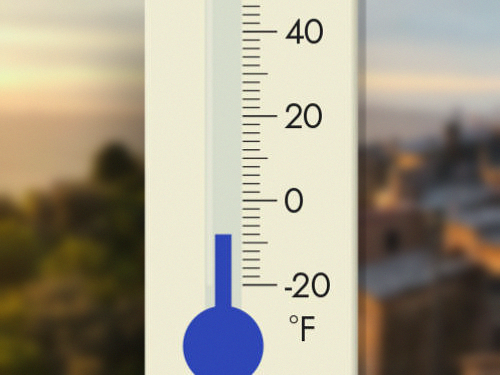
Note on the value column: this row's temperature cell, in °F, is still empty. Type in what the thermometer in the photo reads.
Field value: -8 °F
